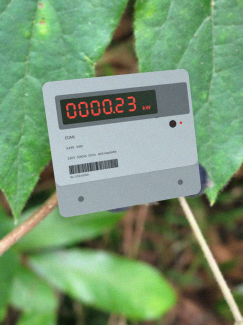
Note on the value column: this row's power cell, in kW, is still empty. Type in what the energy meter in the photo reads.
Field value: 0.23 kW
